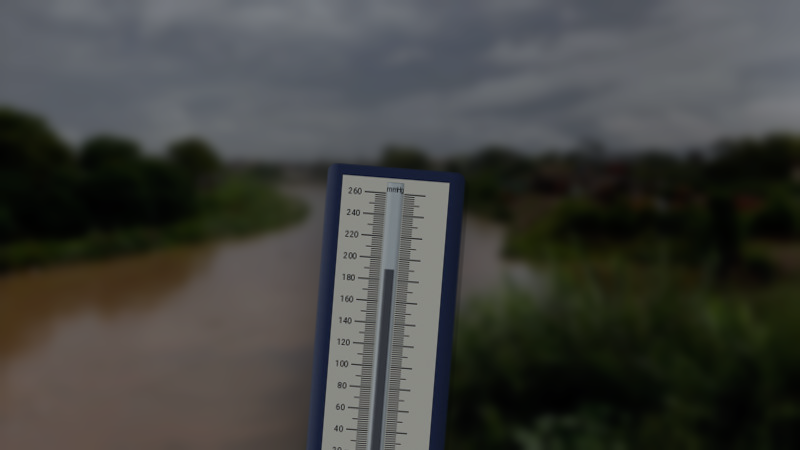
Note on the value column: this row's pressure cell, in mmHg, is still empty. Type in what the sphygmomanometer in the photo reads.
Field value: 190 mmHg
